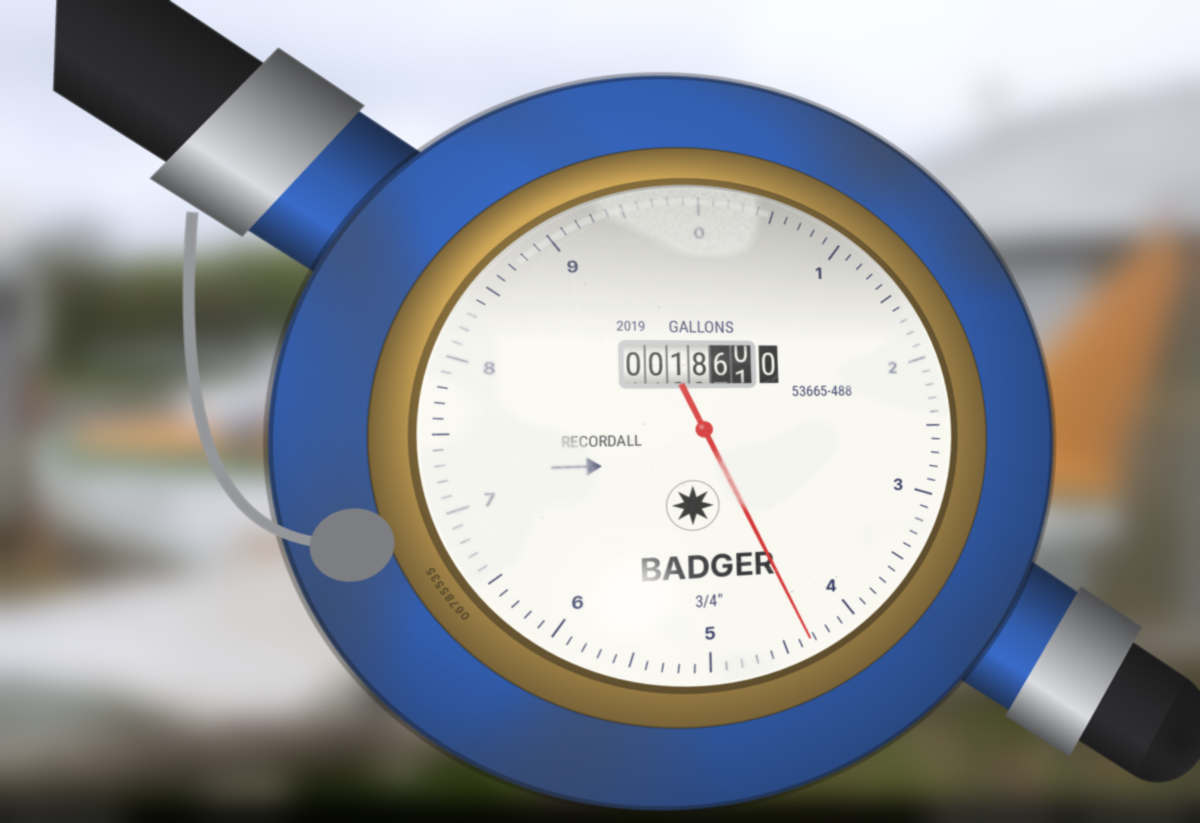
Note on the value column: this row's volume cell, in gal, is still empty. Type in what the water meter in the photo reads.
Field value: 18604.3 gal
